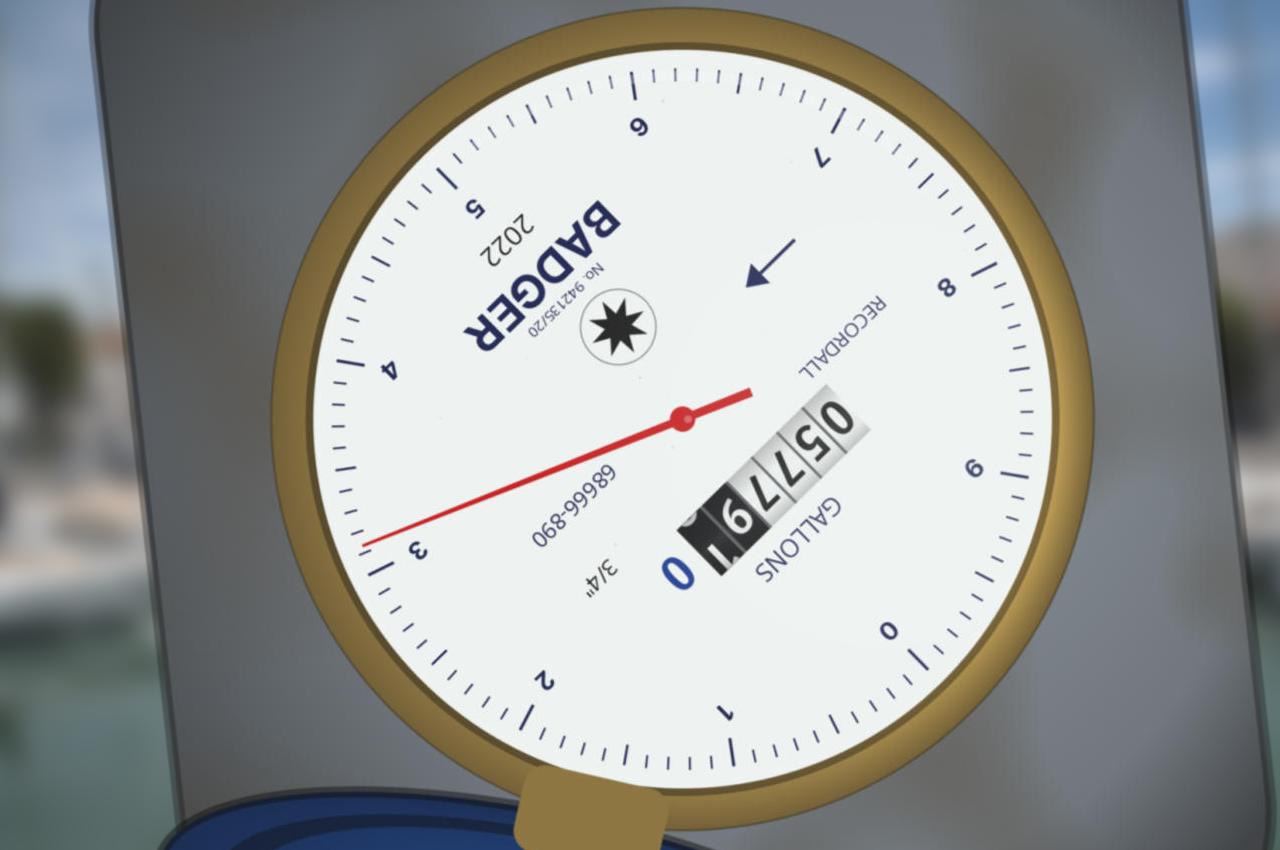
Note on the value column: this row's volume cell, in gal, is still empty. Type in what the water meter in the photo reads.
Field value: 577913.1 gal
